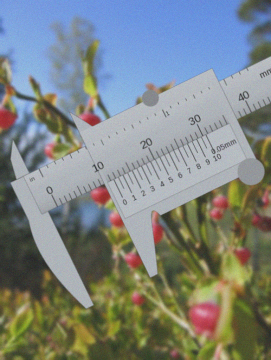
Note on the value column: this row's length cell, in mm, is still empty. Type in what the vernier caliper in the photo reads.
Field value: 11.6 mm
